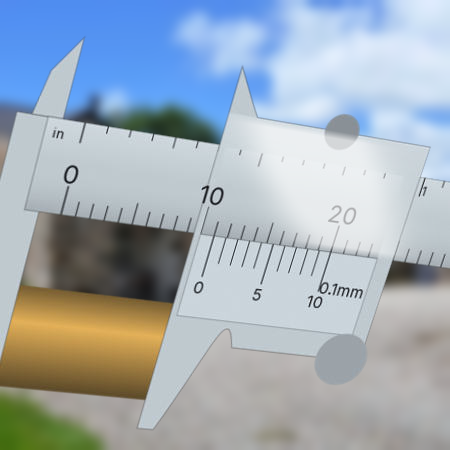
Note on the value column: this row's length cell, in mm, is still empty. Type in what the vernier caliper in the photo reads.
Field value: 11.0 mm
